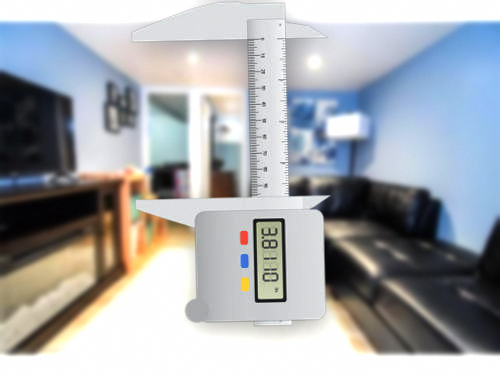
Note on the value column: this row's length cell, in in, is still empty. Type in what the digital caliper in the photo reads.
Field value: 3.8110 in
